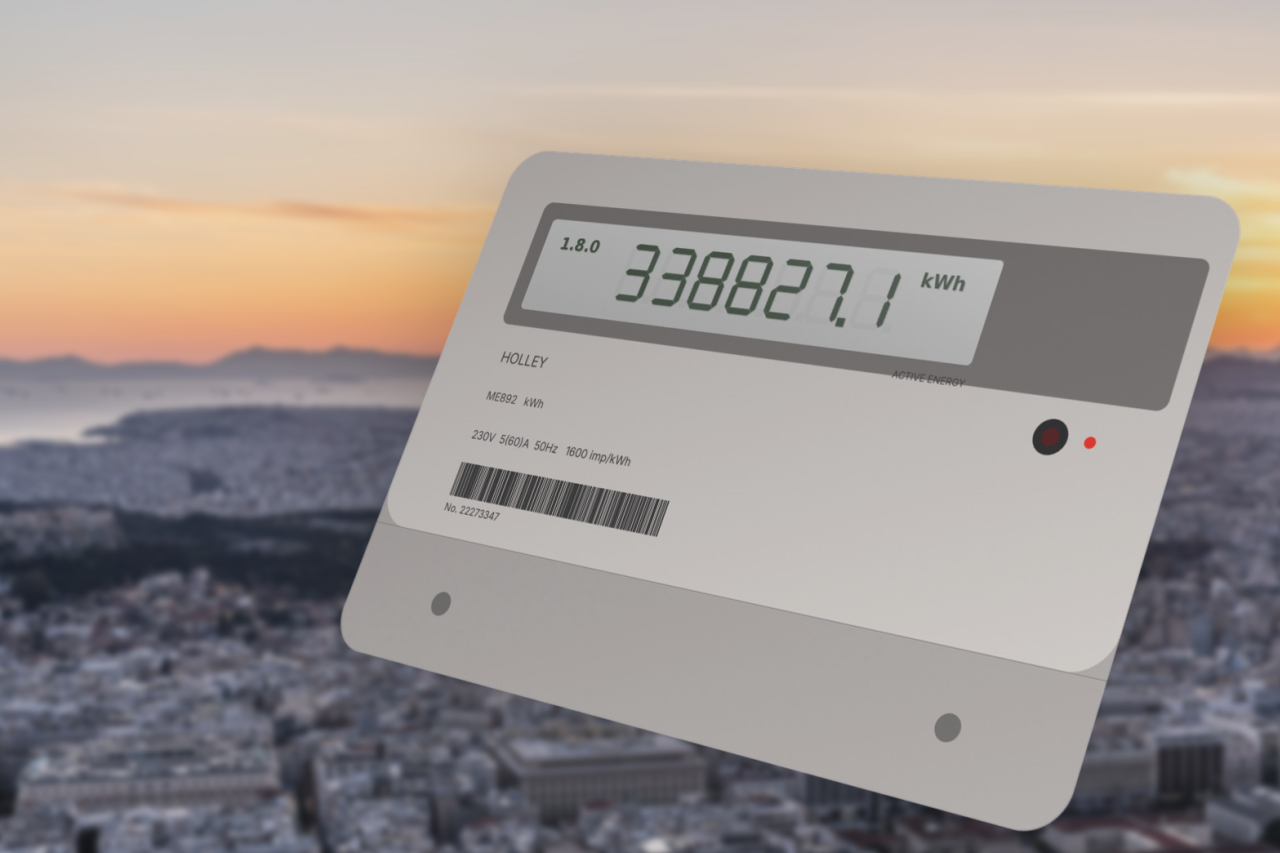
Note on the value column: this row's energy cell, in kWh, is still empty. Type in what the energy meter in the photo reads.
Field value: 338827.1 kWh
